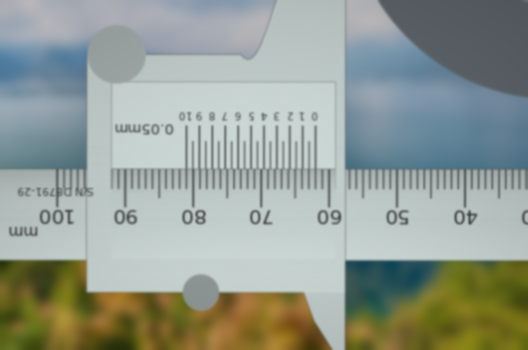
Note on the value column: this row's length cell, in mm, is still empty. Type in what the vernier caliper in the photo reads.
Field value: 62.0 mm
